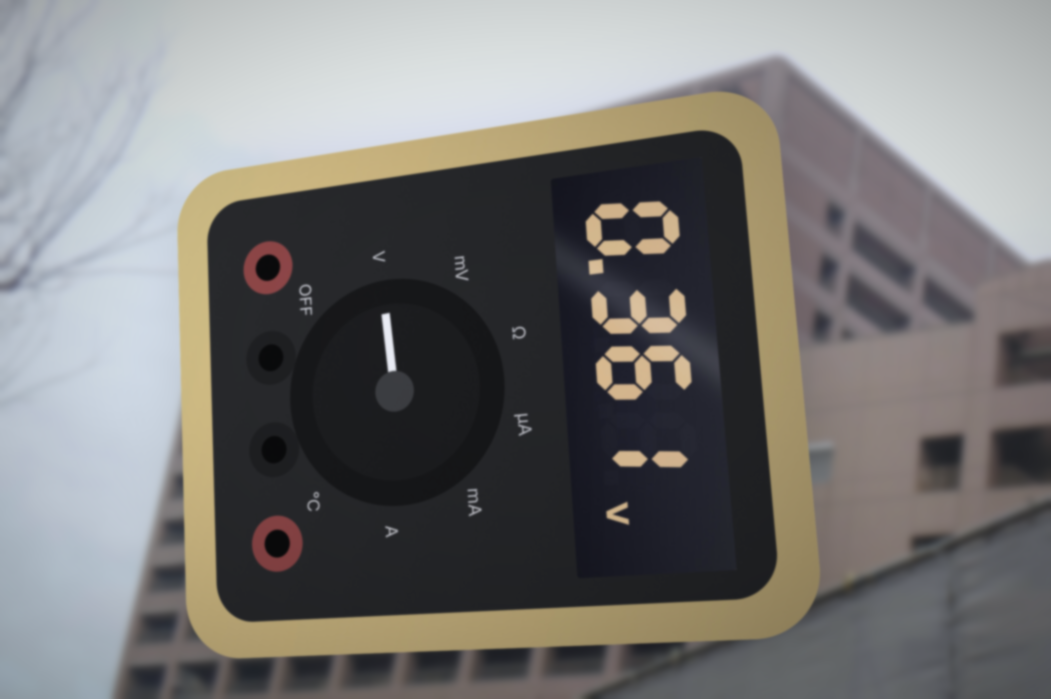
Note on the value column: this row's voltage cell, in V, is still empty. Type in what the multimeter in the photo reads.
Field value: 0.361 V
